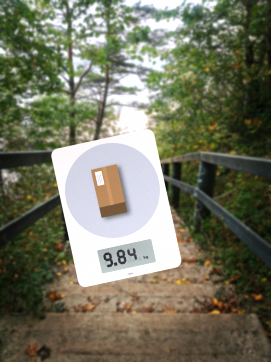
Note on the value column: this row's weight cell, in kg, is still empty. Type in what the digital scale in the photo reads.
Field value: 9.84 kg
